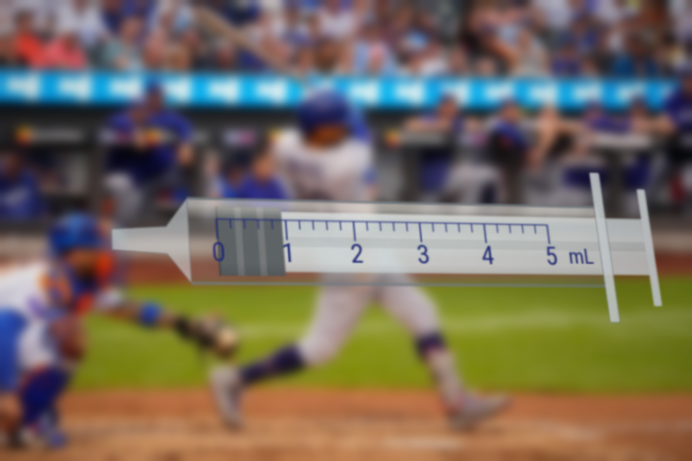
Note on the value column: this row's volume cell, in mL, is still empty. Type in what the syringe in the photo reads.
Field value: 0 mL
